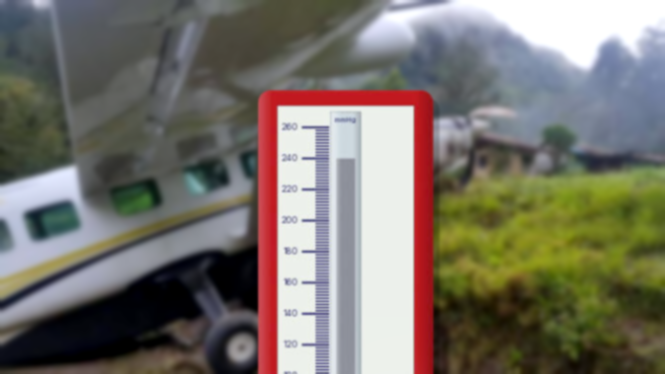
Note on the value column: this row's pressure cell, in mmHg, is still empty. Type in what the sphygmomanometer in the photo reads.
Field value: 240 mmHg
